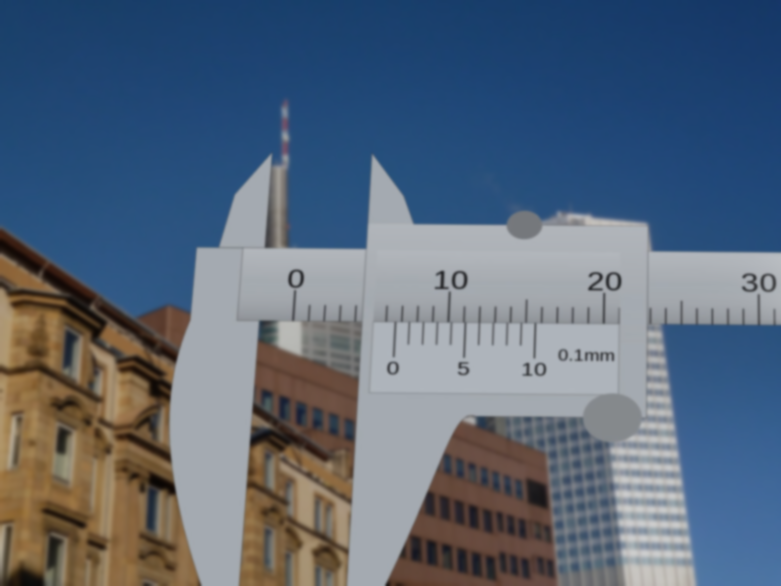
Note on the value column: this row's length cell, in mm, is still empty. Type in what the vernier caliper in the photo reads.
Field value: 6.6 mm
